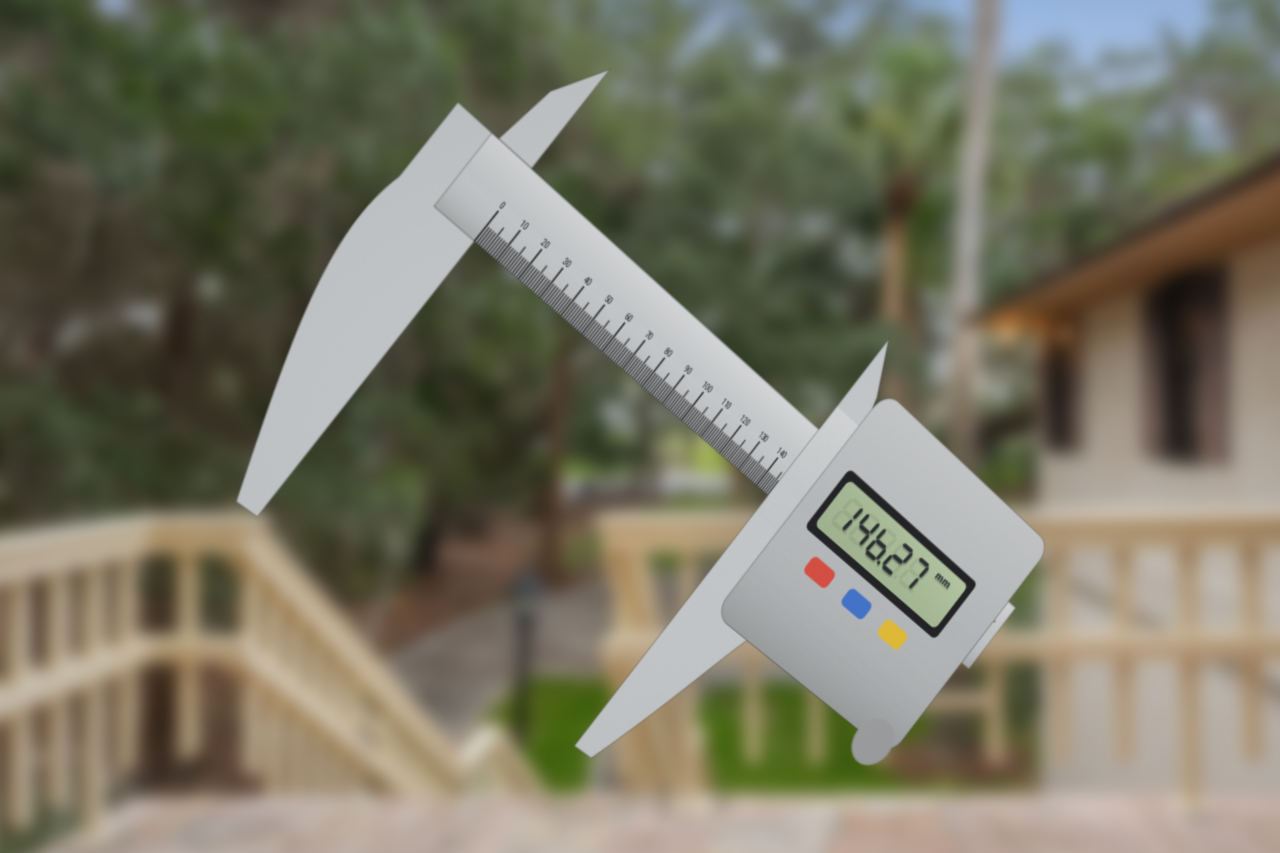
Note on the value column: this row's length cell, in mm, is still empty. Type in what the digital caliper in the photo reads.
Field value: 146.27 mm
